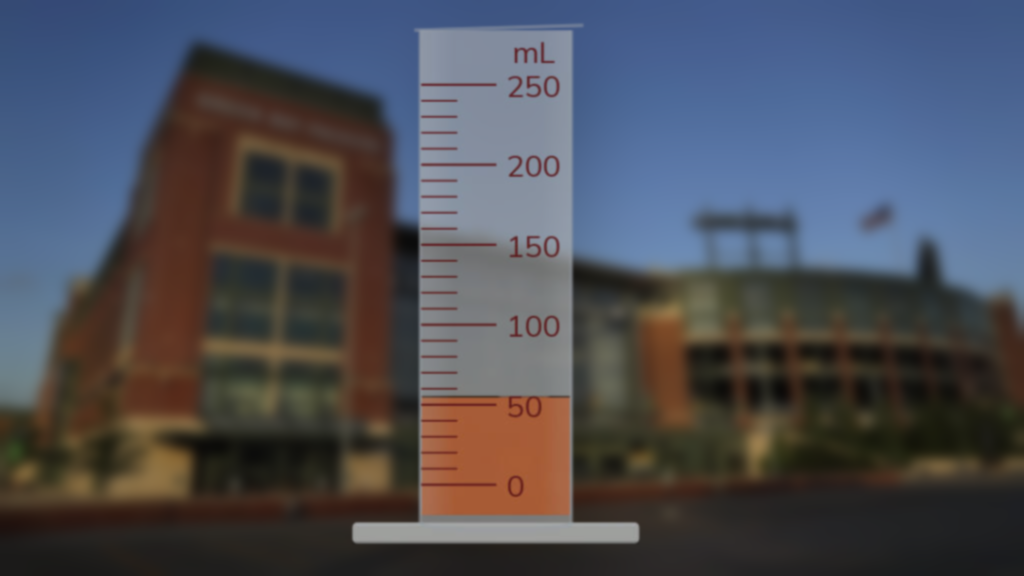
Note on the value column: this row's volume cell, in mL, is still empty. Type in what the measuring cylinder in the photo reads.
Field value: 55 mL
